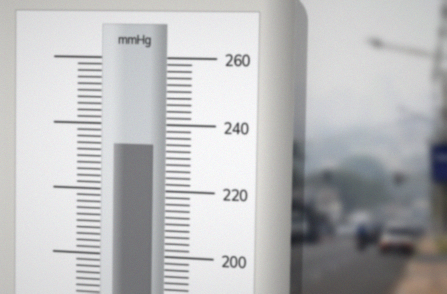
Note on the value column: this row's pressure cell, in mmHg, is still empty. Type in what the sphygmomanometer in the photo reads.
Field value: 234 mmHg
